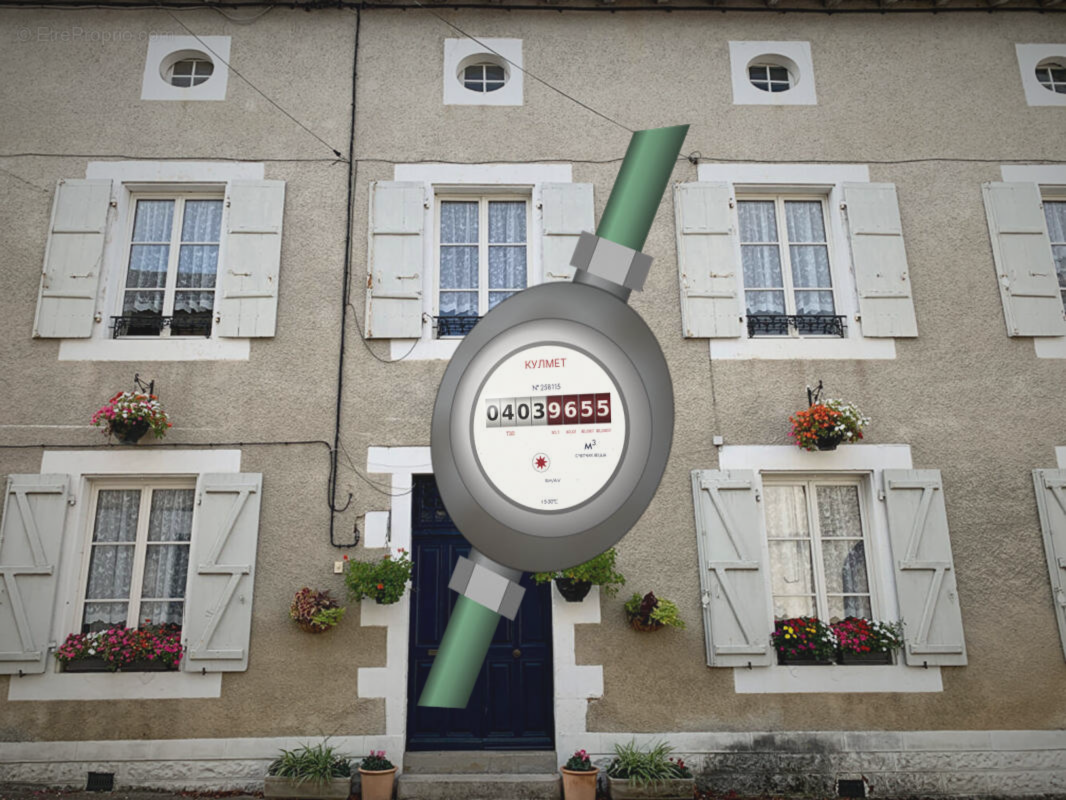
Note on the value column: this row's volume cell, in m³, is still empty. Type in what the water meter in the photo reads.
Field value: 403.9655 m³
